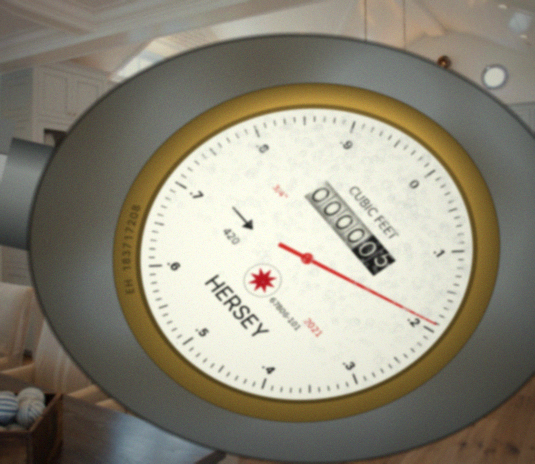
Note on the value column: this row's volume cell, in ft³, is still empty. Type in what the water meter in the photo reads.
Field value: 5.19 ft³
